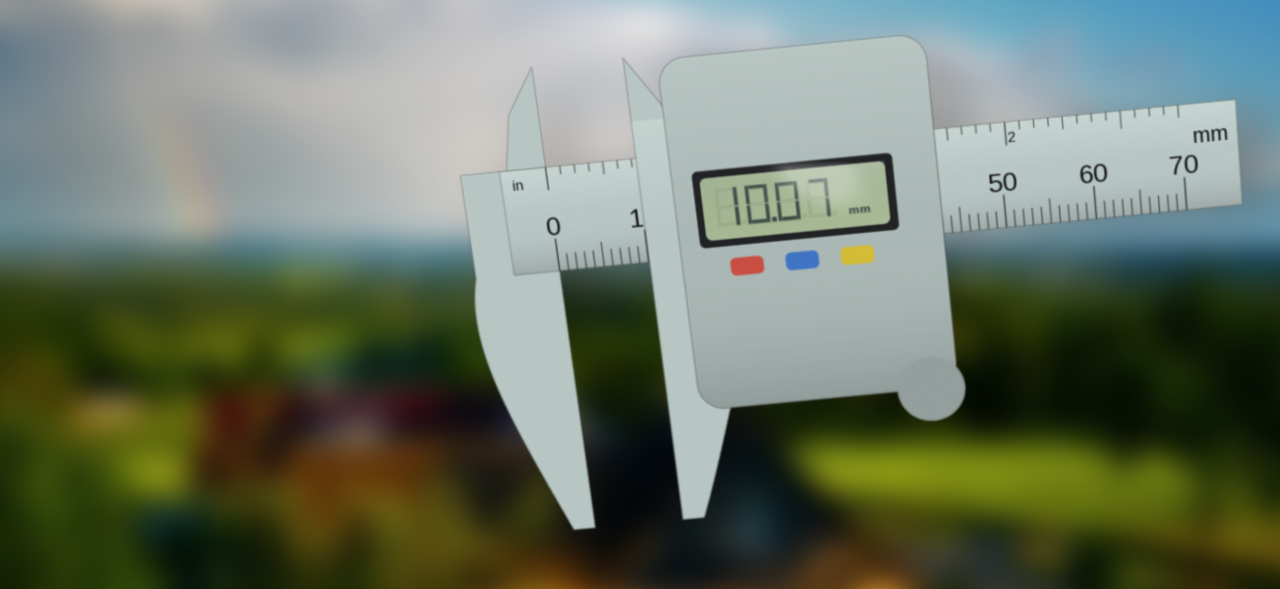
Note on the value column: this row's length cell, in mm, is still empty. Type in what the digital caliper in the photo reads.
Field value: 10.07 mm
